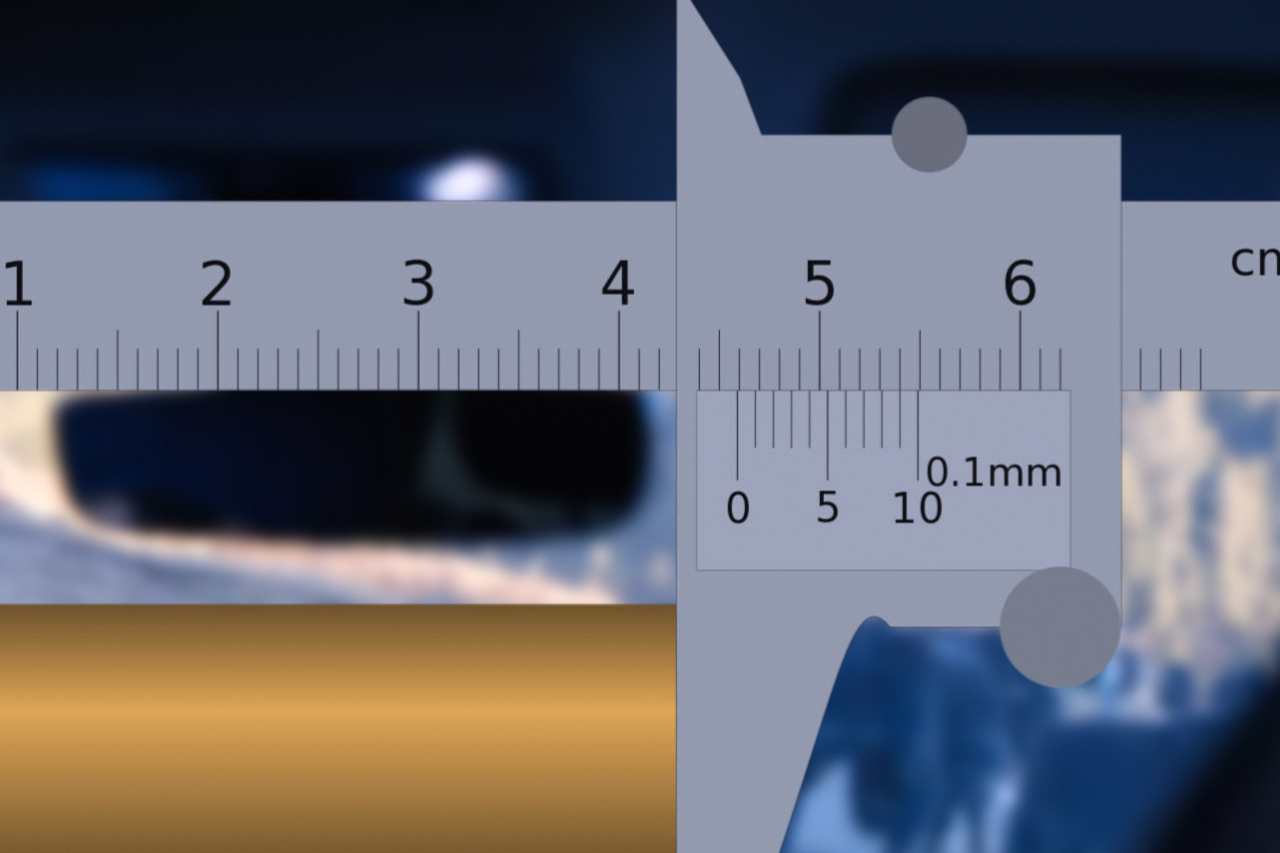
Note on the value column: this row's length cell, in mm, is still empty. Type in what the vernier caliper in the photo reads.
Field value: 45.9 mm
